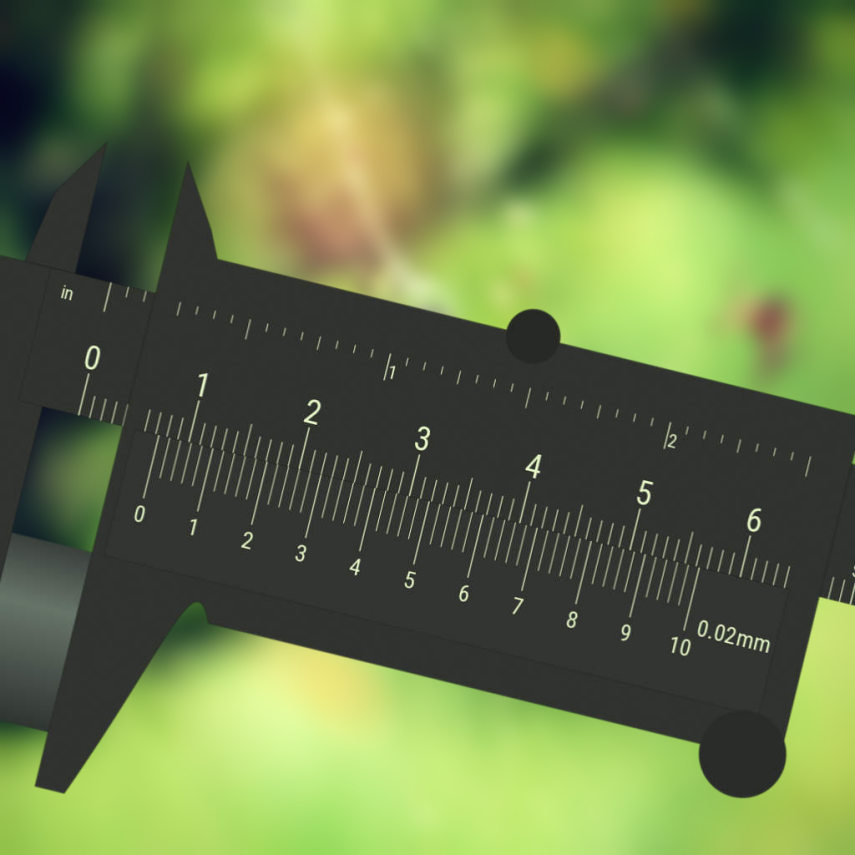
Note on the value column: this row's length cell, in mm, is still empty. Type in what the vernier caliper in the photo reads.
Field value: 7.3 mm
